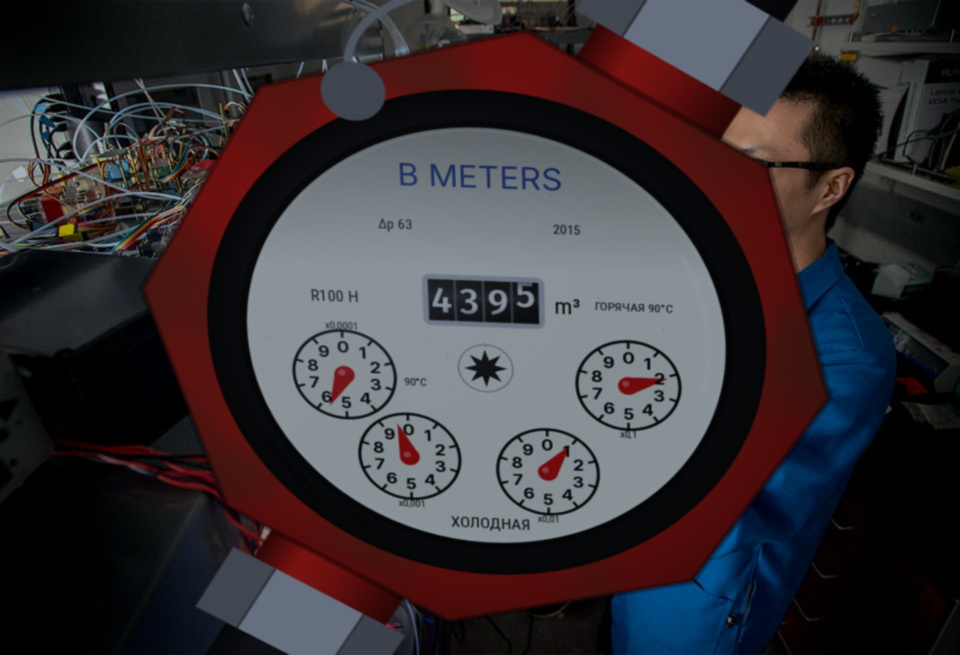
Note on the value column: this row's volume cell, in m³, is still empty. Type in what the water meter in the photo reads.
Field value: 4395.2095 m³
